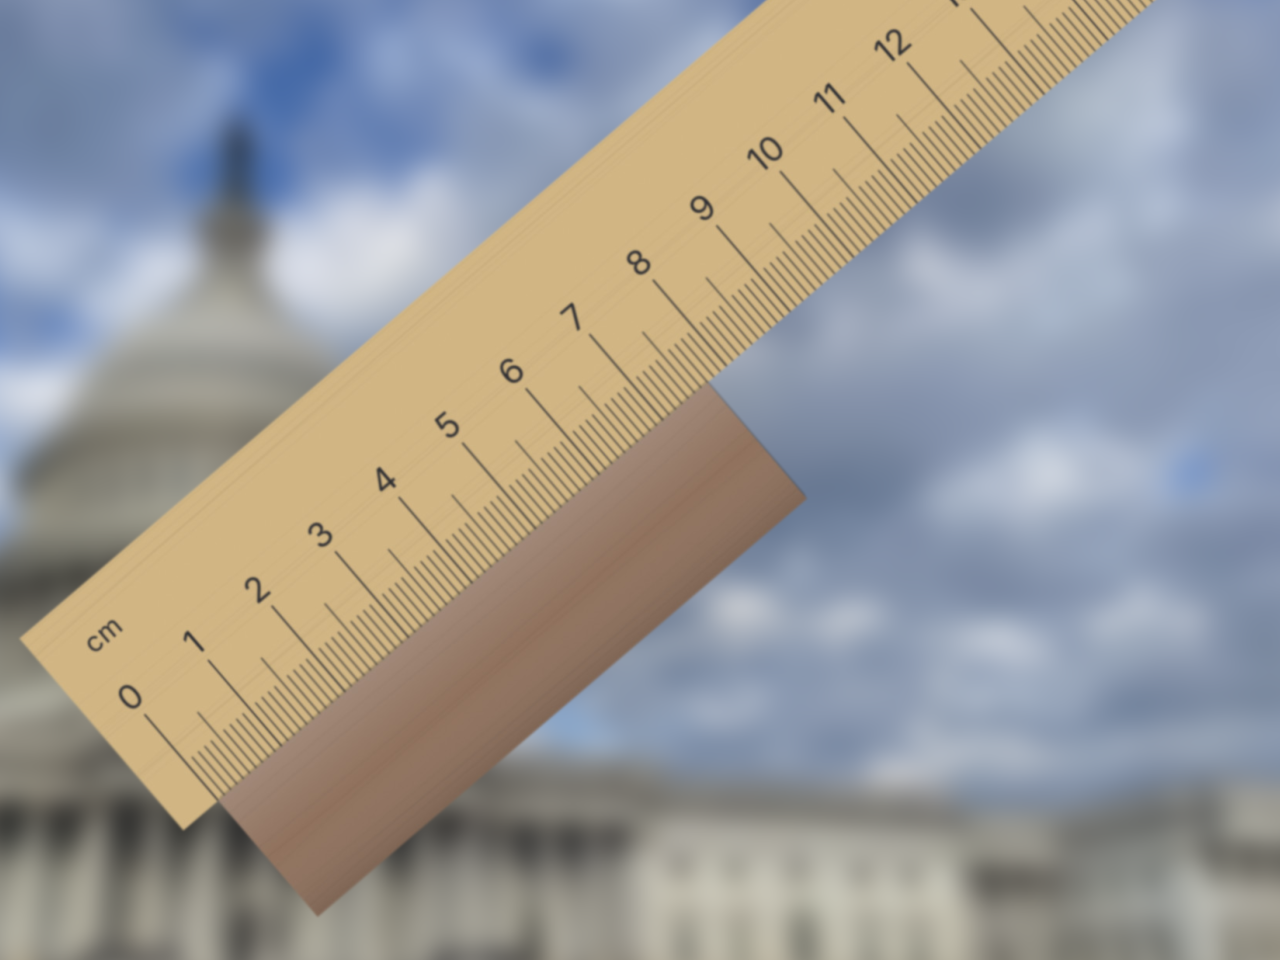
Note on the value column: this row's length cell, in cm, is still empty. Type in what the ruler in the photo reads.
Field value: 7.7 cm
